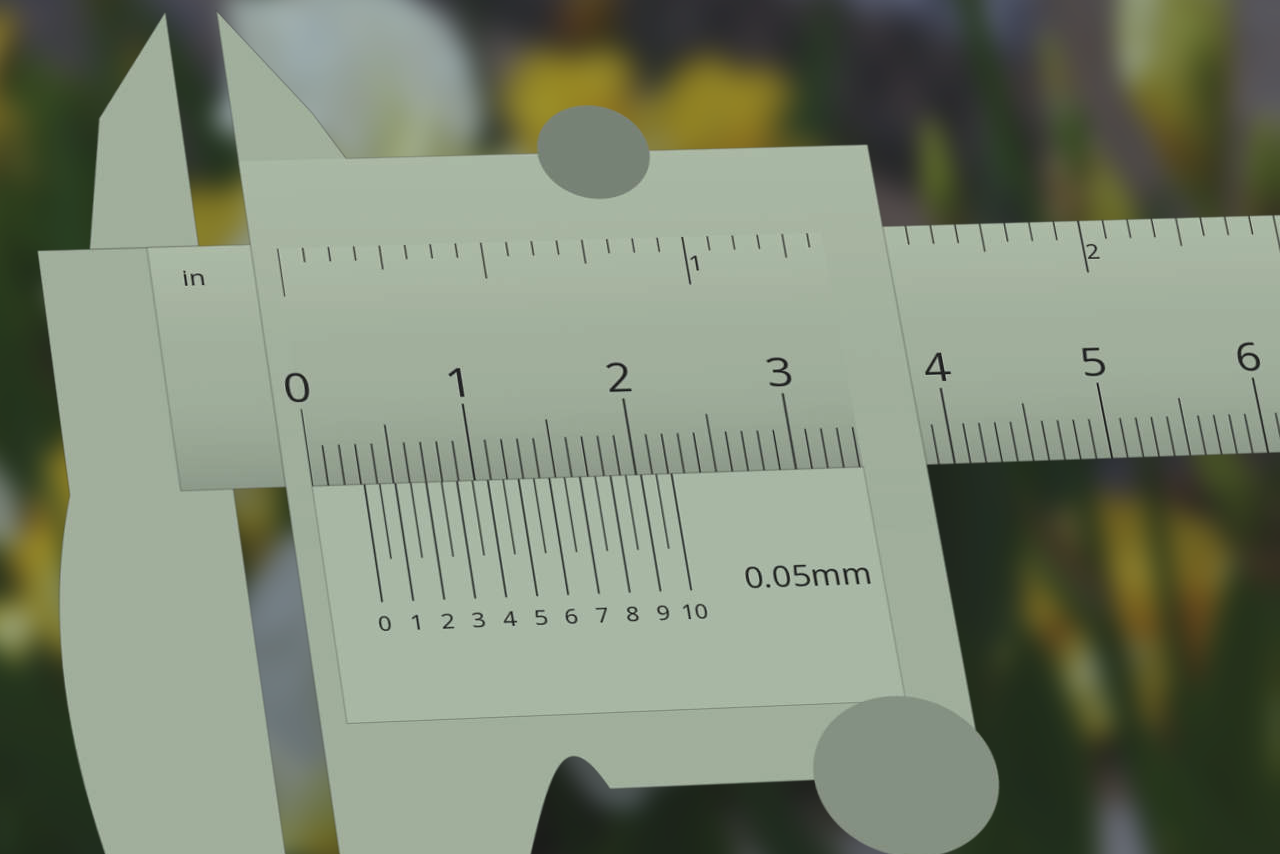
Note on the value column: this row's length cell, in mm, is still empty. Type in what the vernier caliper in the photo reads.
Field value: 3.2 mm
